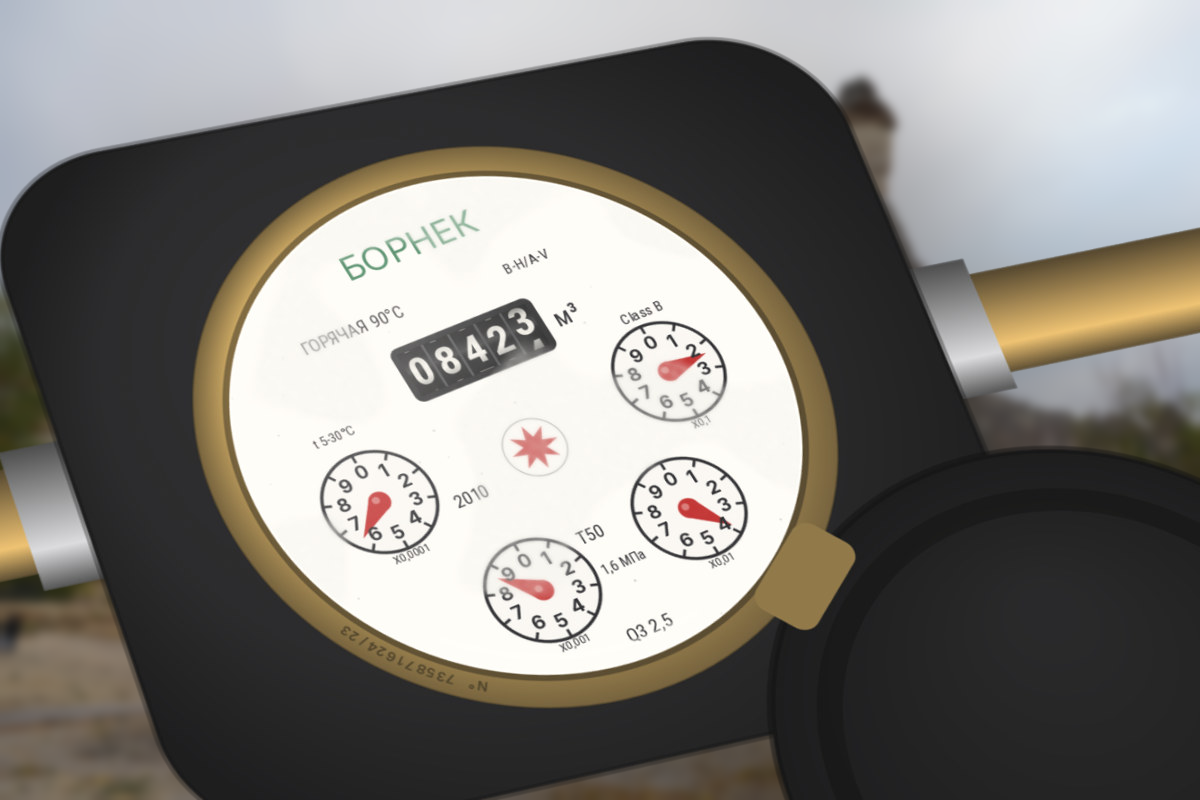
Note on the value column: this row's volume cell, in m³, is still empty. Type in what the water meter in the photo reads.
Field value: 8423.2386 m³
